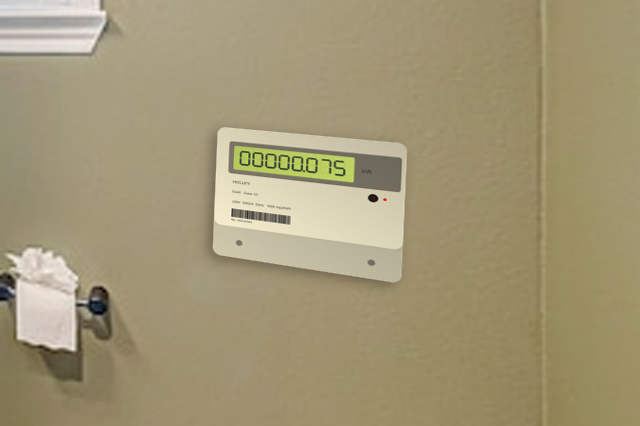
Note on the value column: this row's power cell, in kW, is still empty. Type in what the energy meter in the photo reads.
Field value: 0.075 kW
